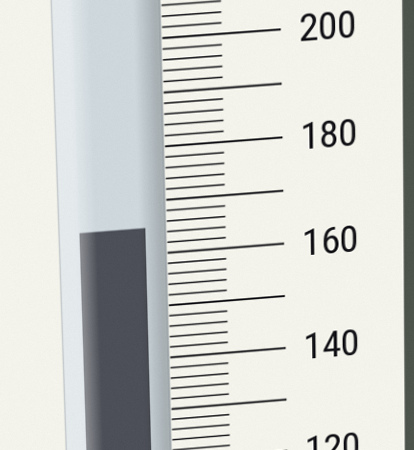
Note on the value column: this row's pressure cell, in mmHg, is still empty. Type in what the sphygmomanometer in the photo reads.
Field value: 165 mmHg
